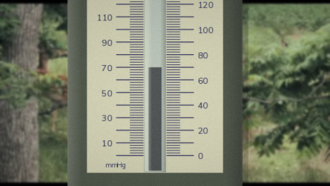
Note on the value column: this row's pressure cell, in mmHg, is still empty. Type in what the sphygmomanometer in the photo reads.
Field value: 70 mmHg
